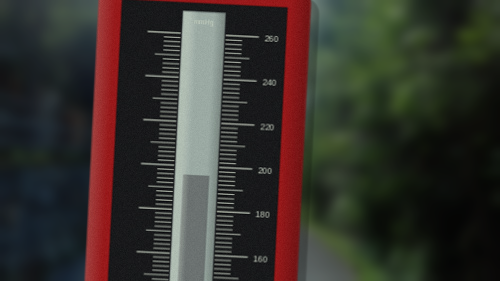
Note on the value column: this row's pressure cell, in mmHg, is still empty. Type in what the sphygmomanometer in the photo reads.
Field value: 196 mmHg
